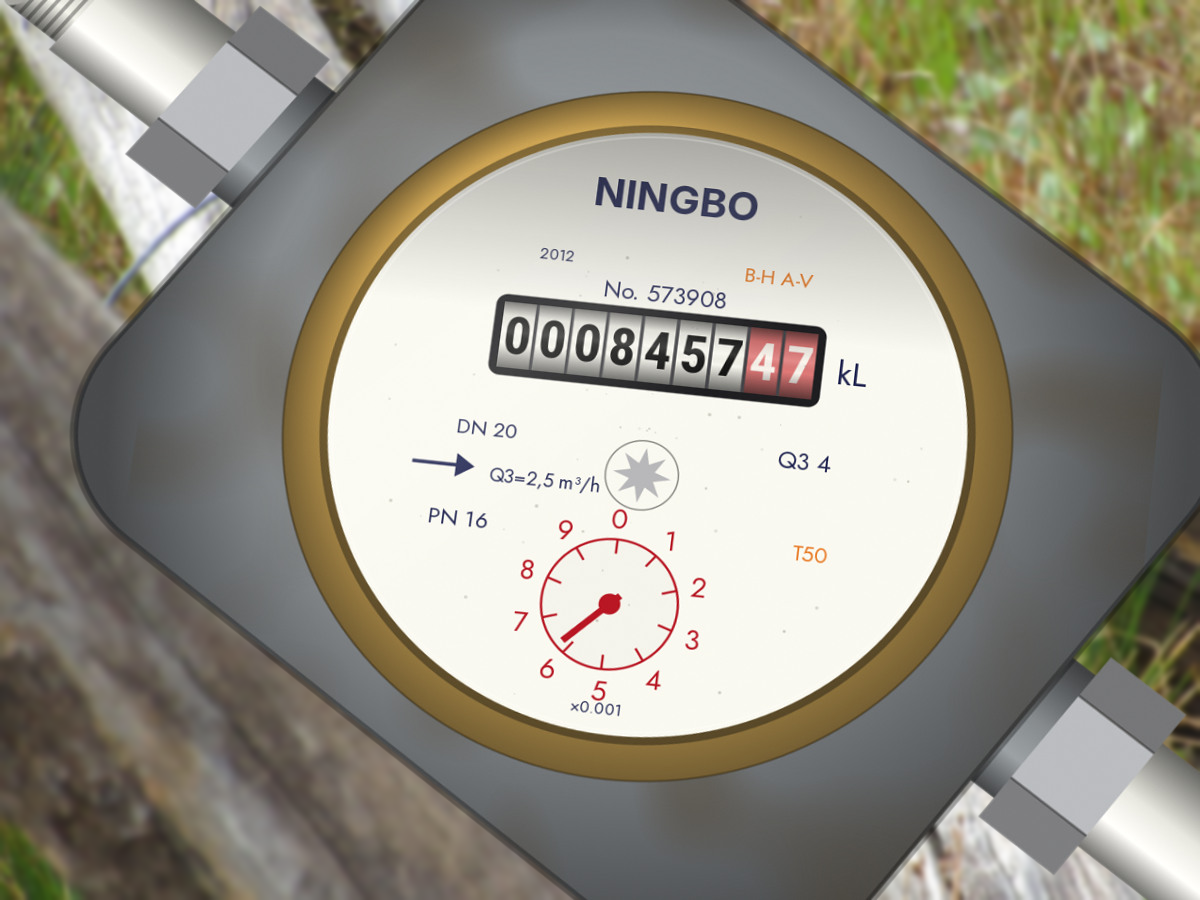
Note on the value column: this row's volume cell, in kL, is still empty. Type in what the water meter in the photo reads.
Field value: 8457.476 kL
